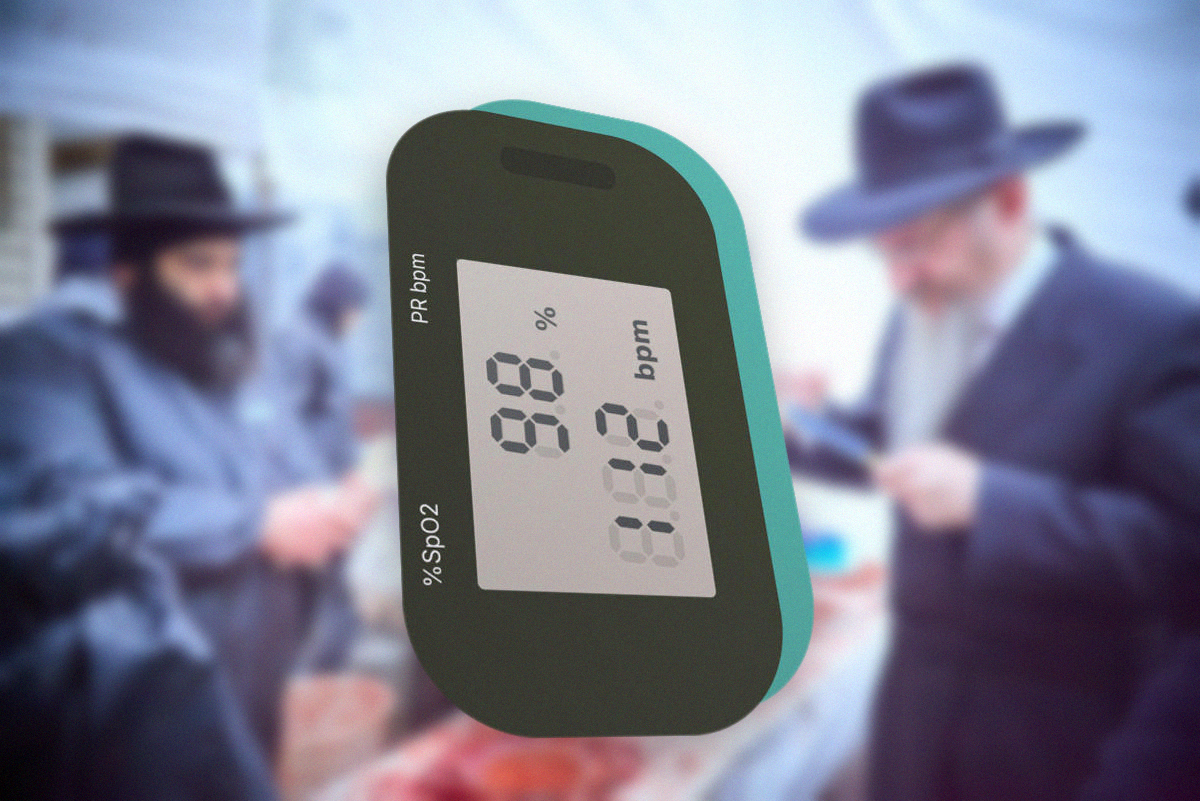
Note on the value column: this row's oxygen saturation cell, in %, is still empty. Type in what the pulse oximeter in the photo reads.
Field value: 98 %
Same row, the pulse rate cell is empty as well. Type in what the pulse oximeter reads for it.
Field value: 112 bpm
